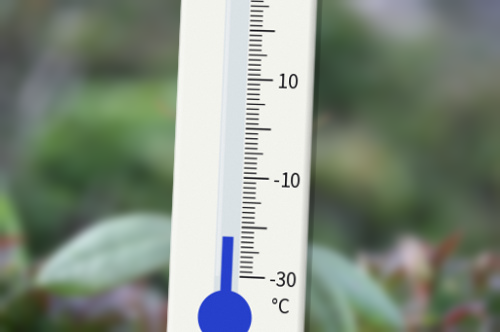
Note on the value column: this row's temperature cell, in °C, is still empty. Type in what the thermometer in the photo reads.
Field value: -22 °C
